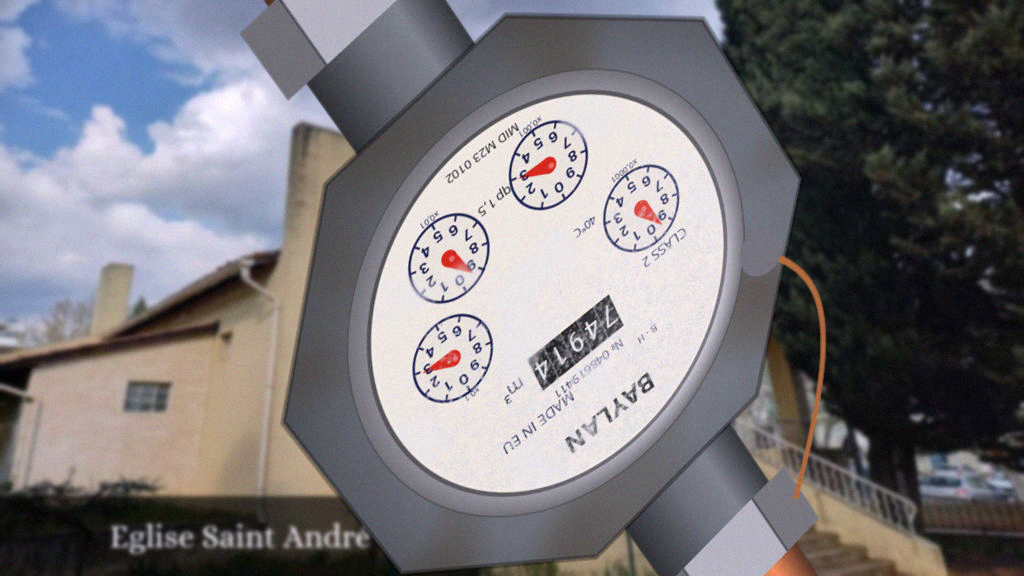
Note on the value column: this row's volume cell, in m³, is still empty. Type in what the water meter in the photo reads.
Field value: 74914.2929 m³
